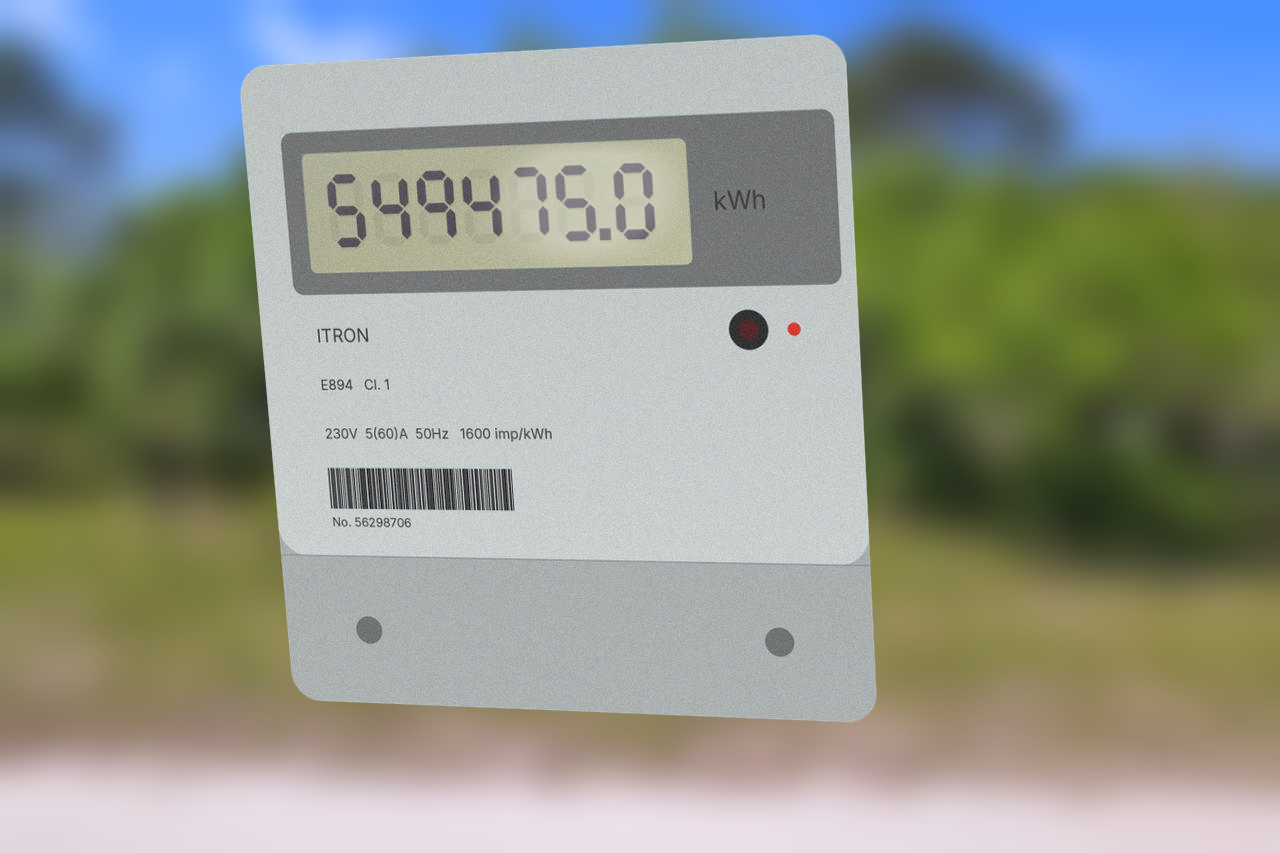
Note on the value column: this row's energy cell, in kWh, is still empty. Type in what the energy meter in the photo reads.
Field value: 549475.0 kWh
